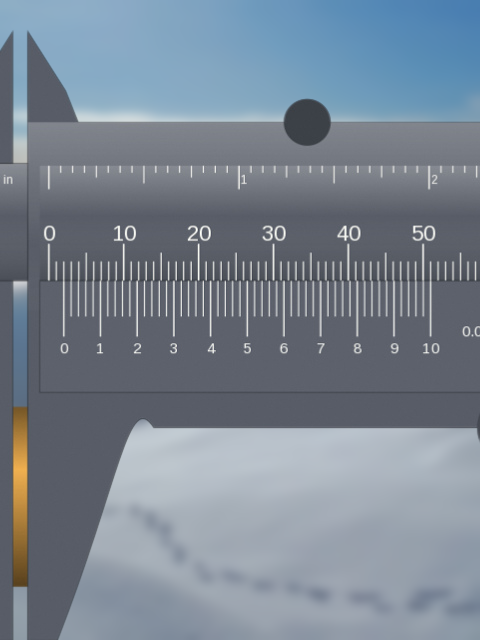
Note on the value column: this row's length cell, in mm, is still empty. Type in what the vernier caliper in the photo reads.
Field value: 2.0 mm
